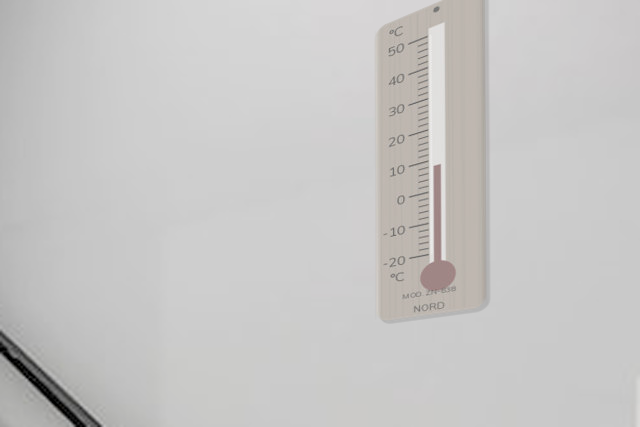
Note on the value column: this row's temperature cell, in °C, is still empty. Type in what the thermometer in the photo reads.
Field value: 8 °C
